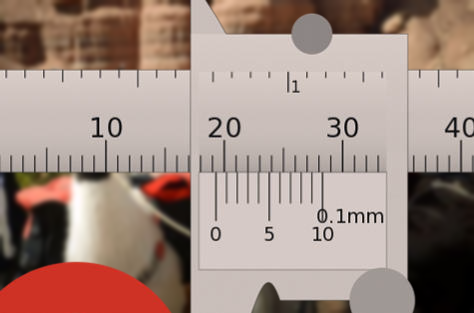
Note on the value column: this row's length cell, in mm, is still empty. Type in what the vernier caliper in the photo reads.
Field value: 19.3 mm
